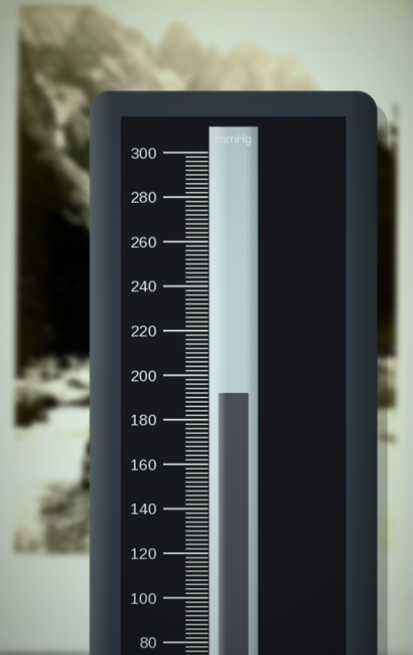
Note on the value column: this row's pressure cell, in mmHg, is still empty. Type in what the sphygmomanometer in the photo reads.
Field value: 192 mmHg
